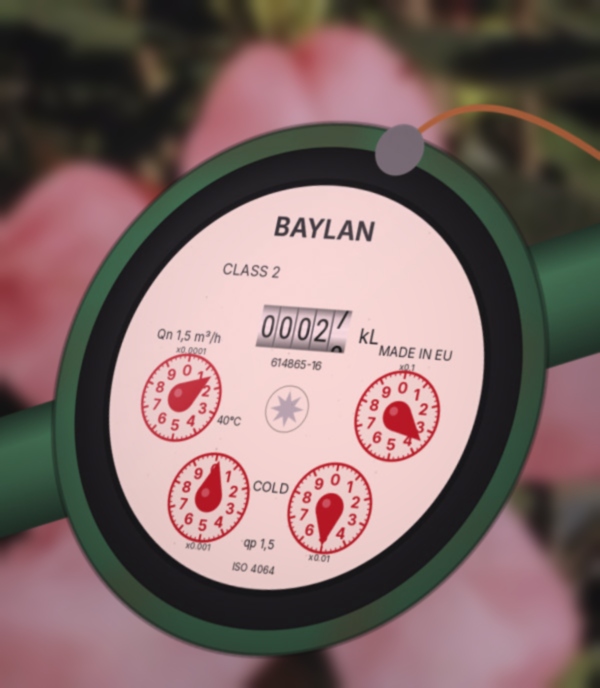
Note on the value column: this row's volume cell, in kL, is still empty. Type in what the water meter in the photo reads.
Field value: 27.3501 kL
